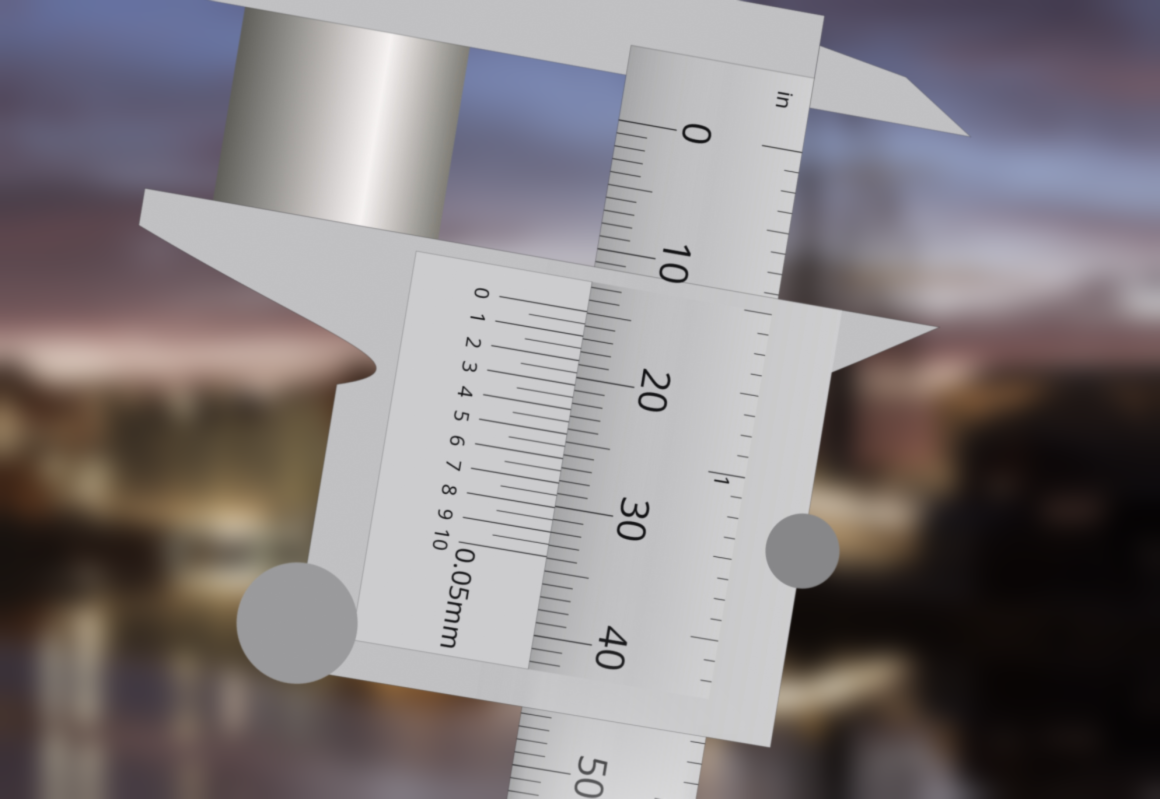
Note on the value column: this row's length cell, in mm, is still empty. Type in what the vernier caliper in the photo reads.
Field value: 14.9 mm
